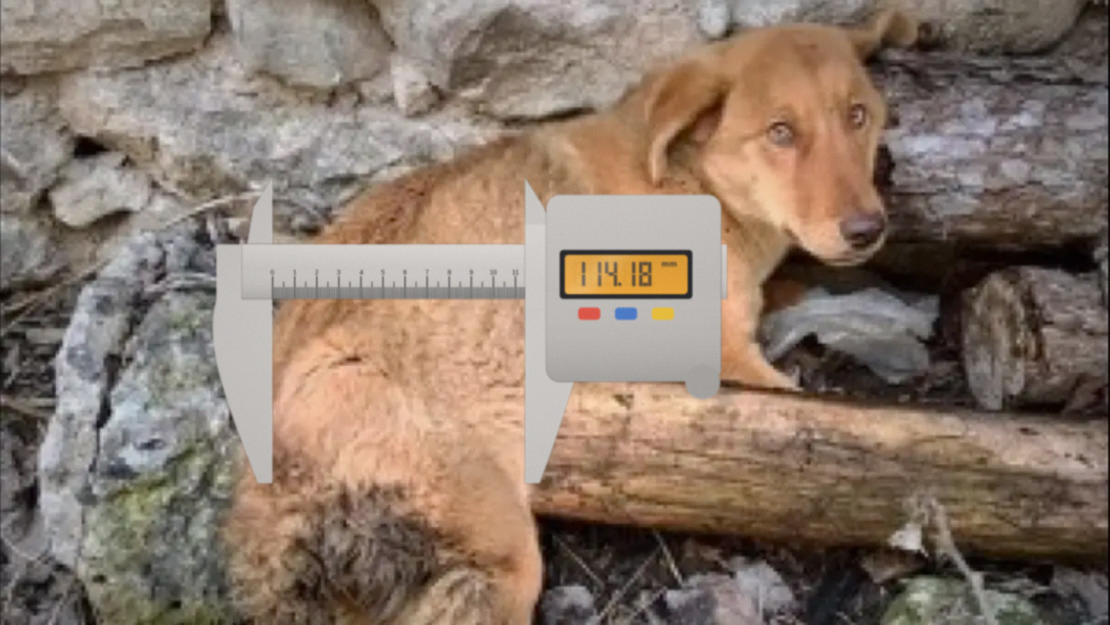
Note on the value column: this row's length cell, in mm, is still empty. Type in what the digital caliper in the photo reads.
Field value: 114.18 mm
